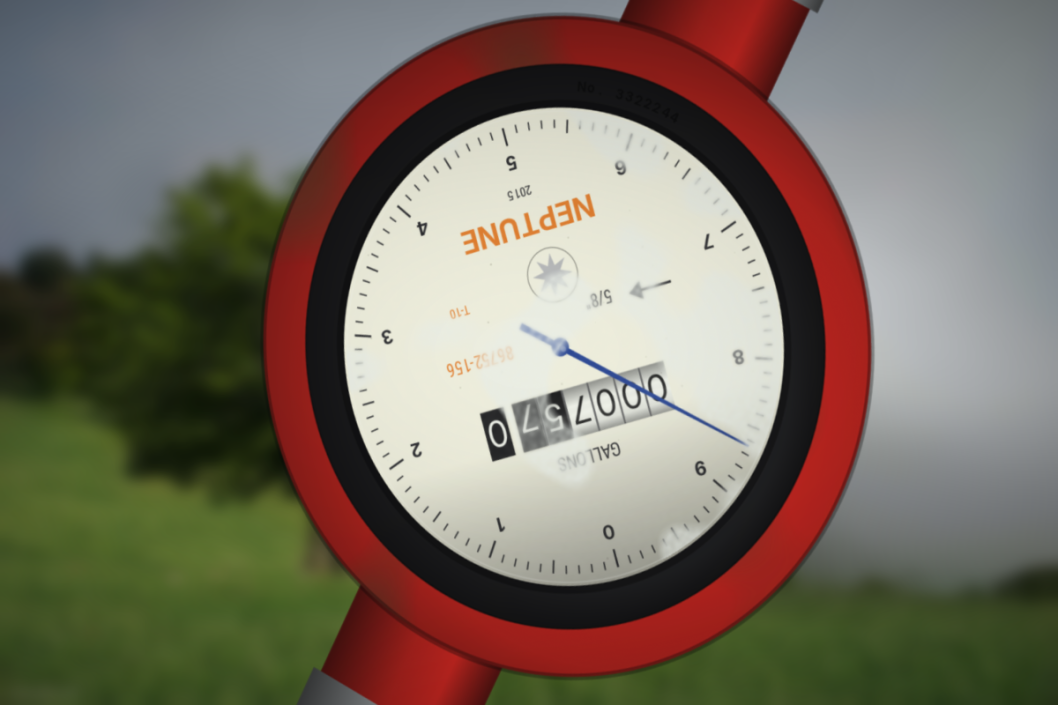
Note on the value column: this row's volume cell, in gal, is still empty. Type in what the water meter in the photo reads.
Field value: 7568.6 gal
